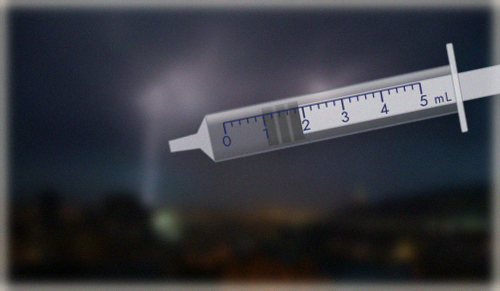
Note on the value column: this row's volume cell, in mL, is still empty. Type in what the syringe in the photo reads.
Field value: 1 mL
